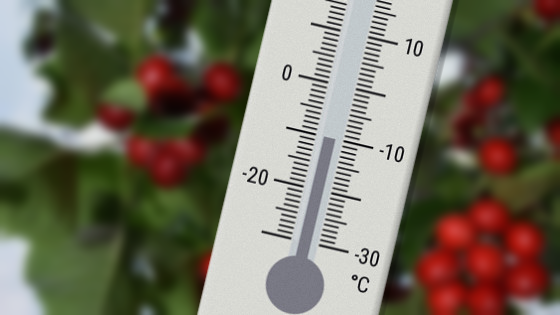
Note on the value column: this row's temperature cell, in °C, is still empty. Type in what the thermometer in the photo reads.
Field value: -10 °C
